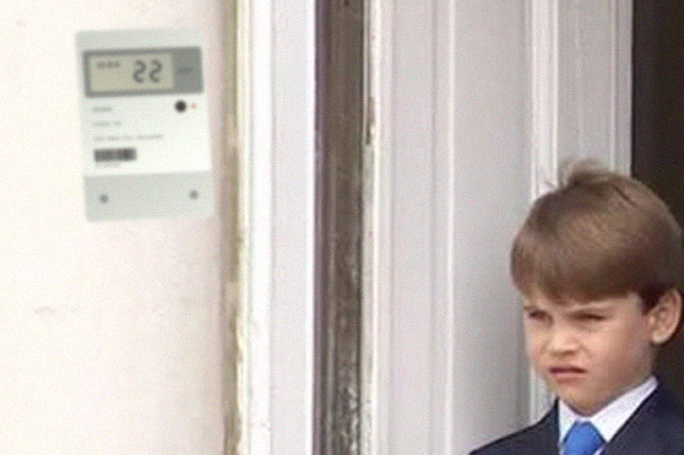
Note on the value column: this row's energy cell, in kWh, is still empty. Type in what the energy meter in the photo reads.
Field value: 22 kWh
